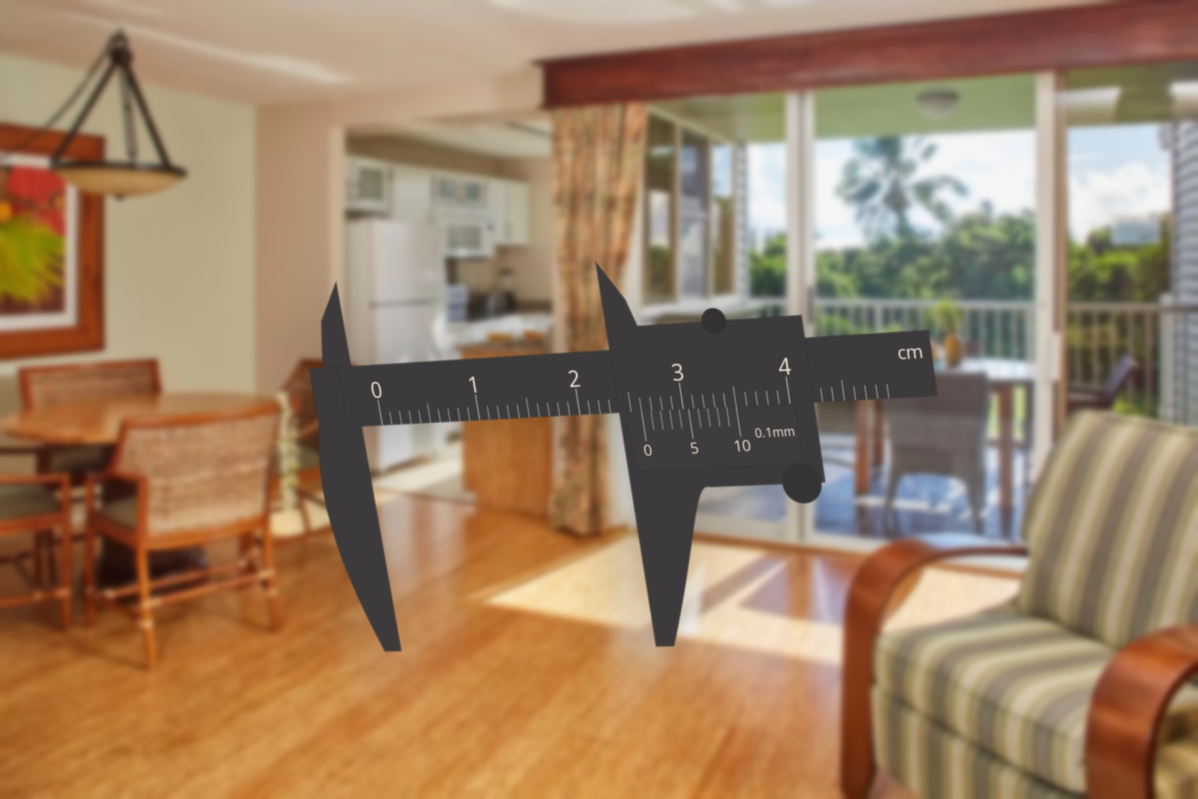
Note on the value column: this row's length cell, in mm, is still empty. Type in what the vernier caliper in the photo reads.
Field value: 26.0 mm
